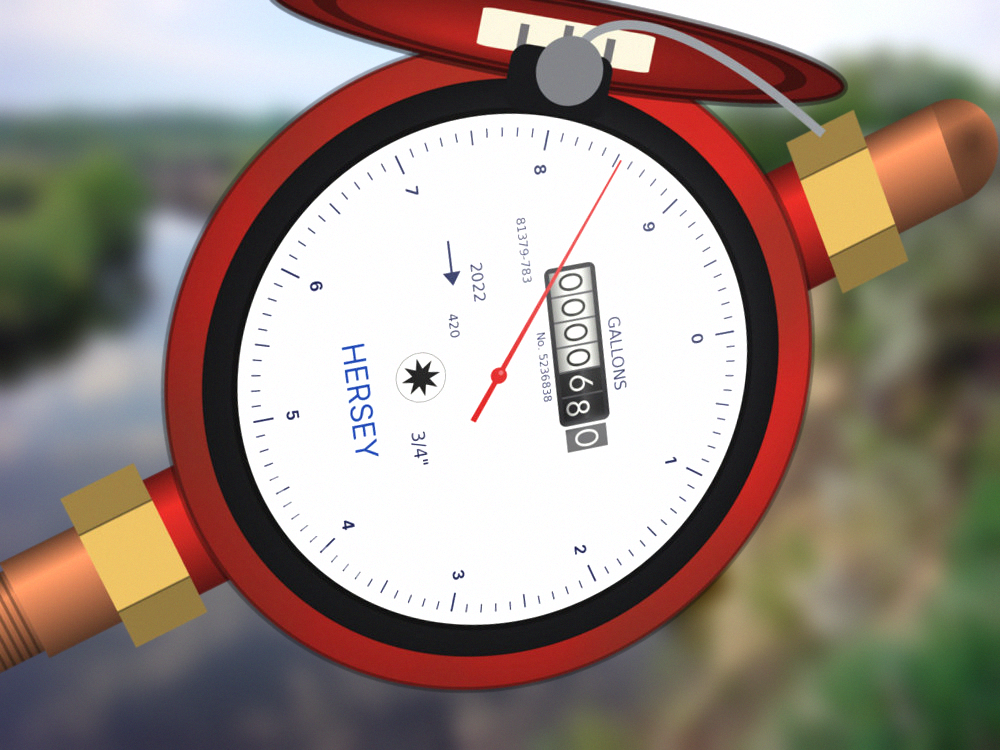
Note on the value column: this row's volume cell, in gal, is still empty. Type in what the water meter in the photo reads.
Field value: 678.5 gal
